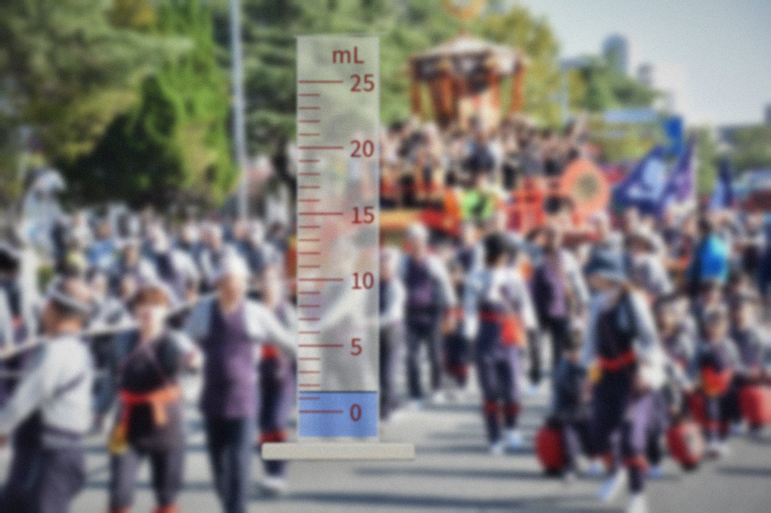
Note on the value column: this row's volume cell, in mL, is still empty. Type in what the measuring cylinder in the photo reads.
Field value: 1.5 mL
